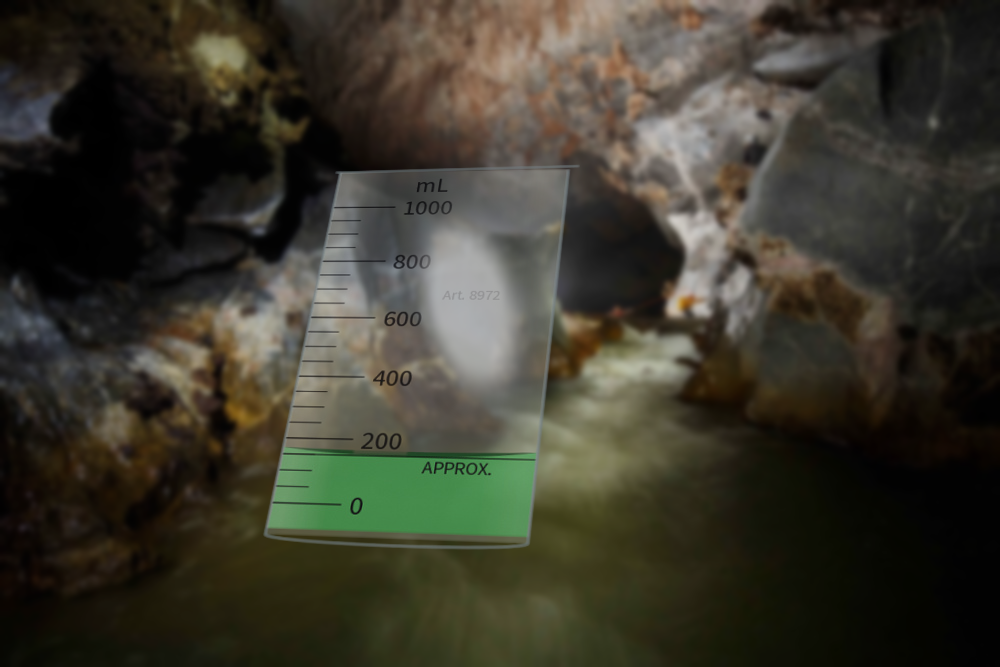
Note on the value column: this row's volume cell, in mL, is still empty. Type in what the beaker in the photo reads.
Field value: 150 mL
